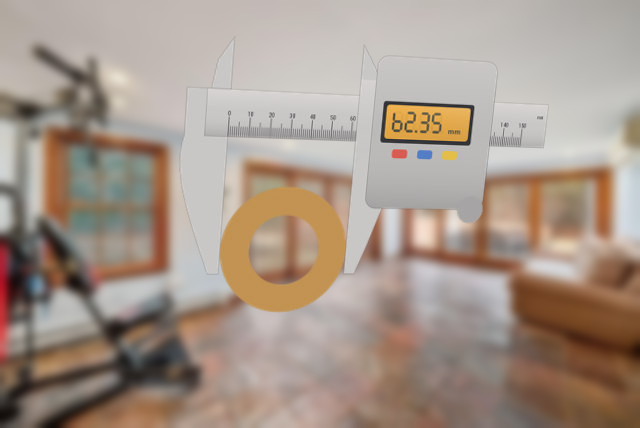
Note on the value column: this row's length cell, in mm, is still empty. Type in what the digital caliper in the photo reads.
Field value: 62.35 mm
